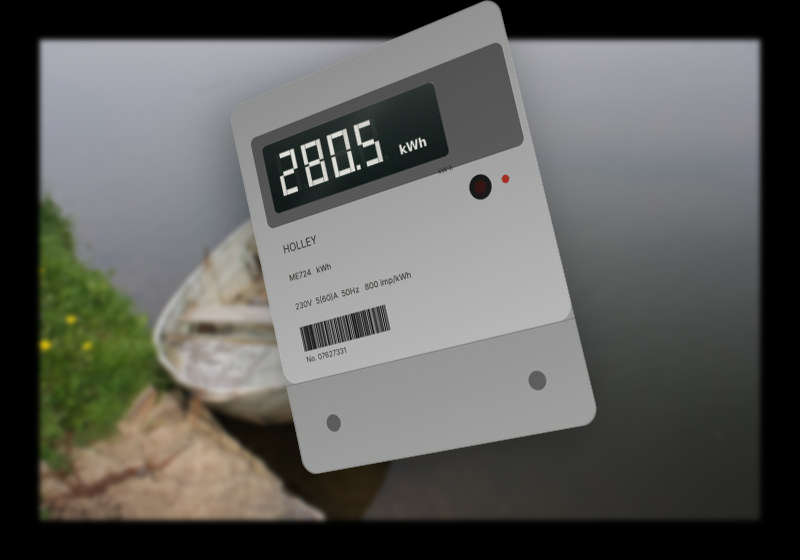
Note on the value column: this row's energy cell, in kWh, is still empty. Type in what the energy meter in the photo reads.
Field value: 280.5 kWh
